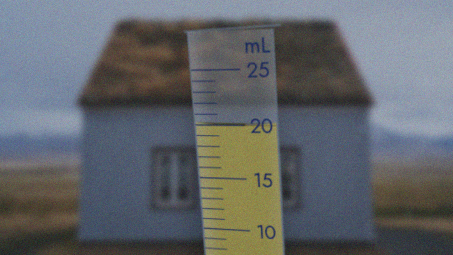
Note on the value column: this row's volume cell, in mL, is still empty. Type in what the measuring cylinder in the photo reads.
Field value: 20 mL
